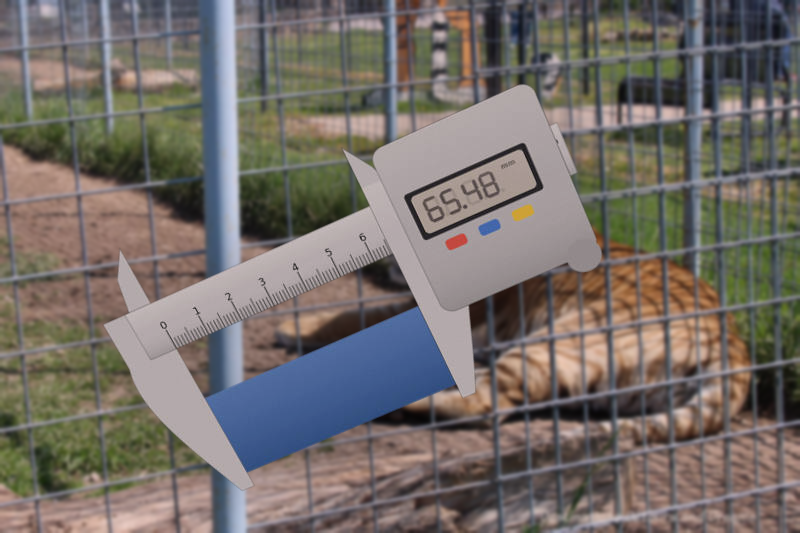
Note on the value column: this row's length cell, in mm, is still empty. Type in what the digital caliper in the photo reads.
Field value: 65.48 mm
